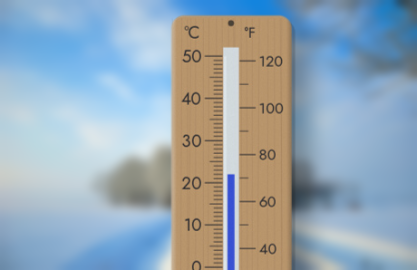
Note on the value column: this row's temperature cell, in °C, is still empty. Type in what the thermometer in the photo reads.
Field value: 22 °C
